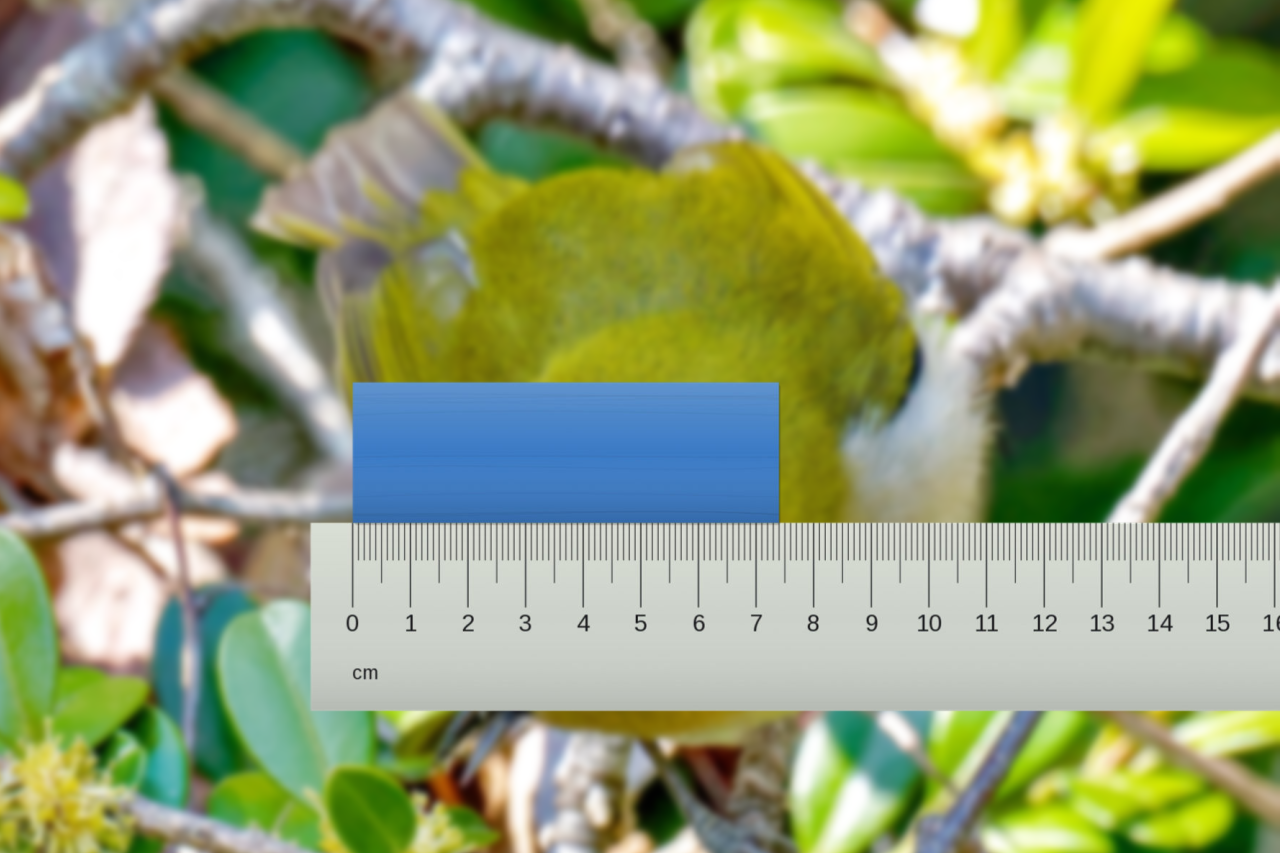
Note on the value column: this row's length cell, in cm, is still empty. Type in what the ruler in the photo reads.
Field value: 7.4 cm
